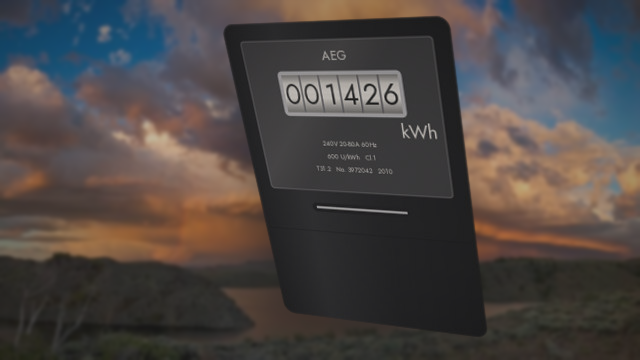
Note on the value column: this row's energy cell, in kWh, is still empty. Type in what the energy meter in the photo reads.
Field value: 1426 kWh
